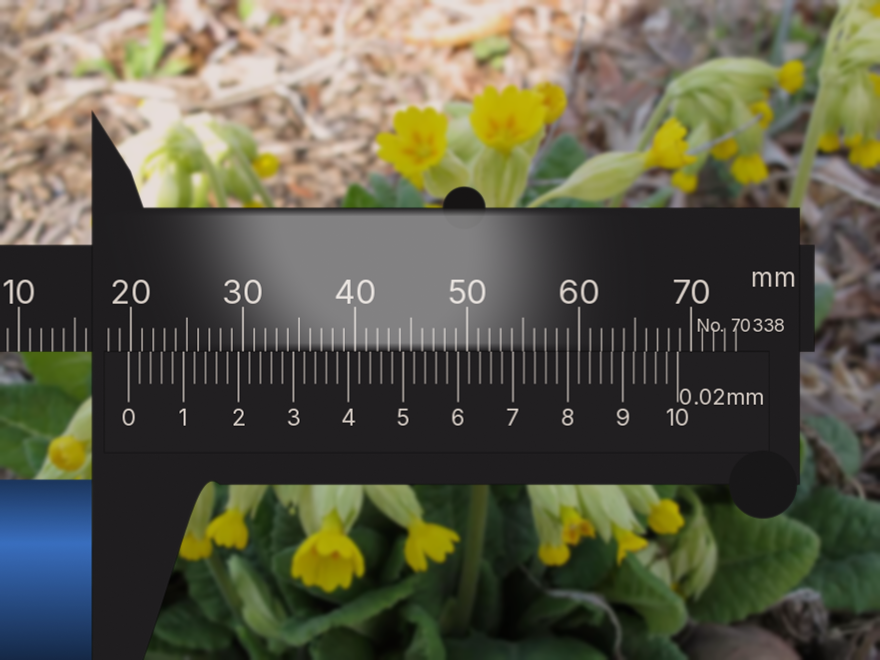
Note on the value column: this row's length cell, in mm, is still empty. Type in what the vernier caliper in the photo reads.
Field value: 19.8 mm
